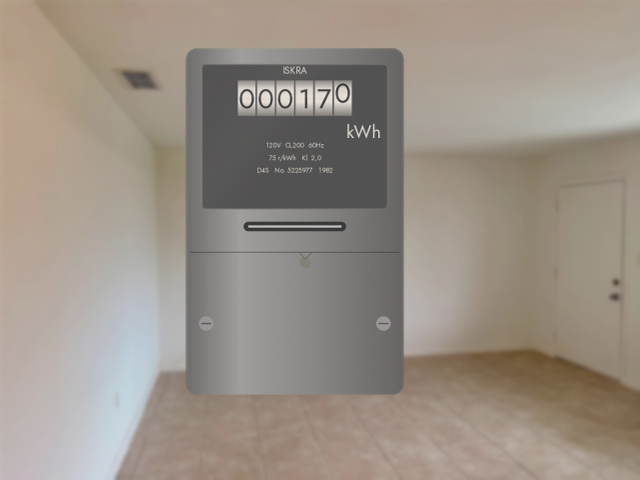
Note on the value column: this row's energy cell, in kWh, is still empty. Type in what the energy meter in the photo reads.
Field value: 170 kWh
